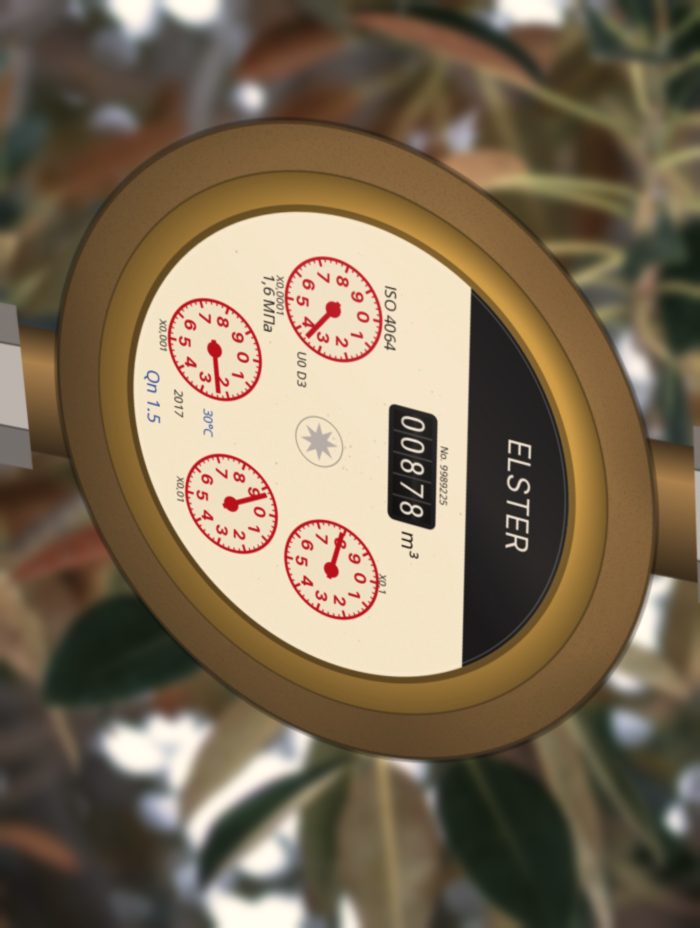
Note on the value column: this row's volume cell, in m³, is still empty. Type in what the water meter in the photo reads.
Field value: 878.7923 m³
